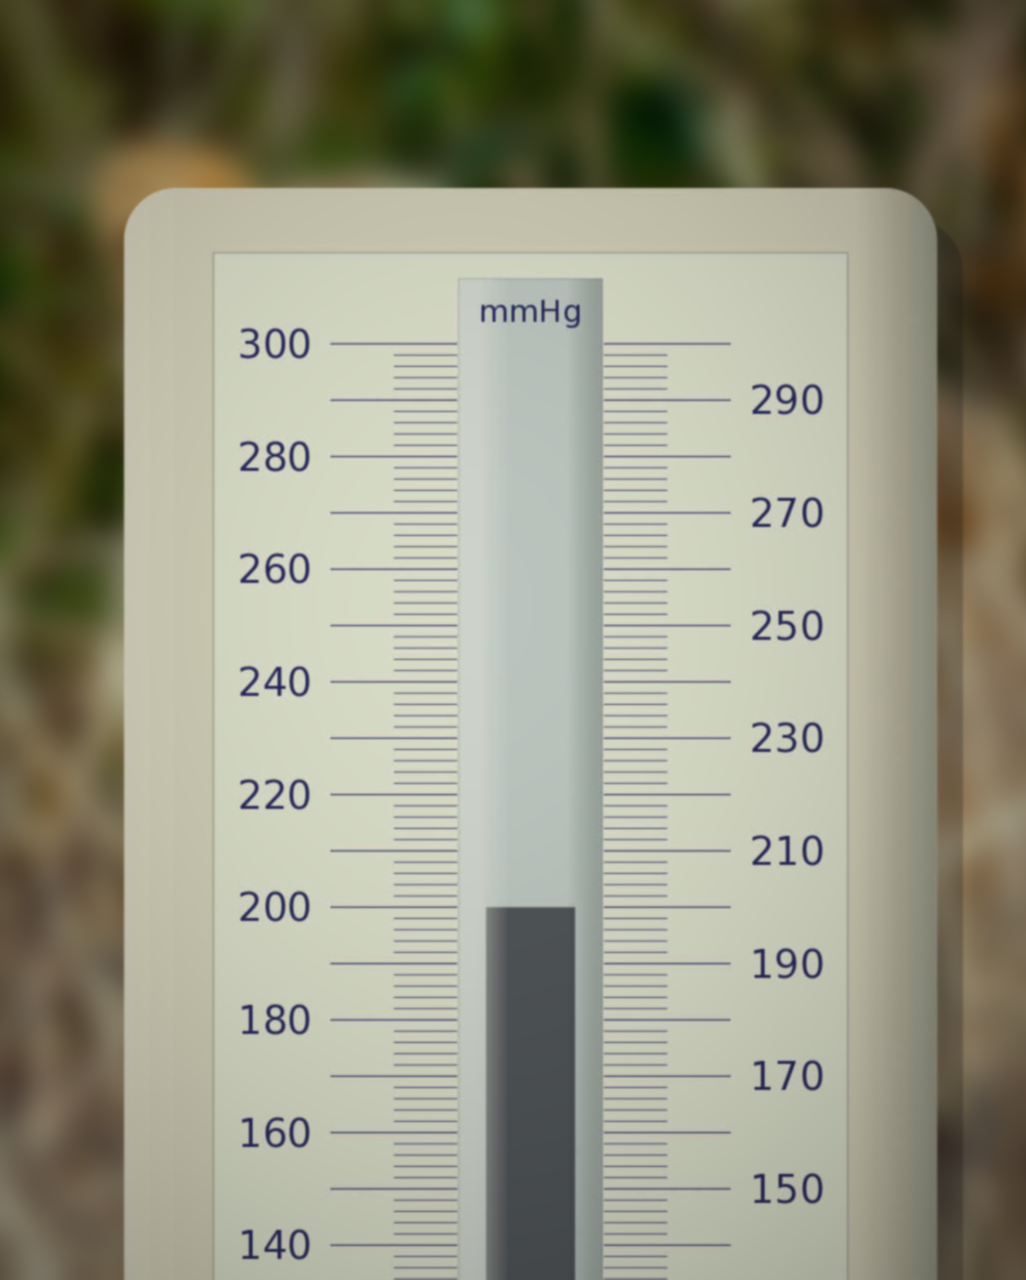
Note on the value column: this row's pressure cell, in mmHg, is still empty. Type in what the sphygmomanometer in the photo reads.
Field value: 200 mmHg
